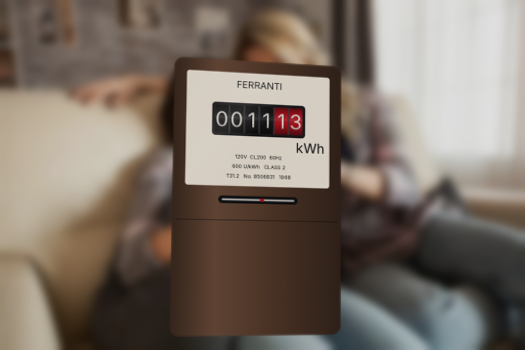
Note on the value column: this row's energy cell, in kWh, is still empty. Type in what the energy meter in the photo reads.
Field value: 11.13 kWh
